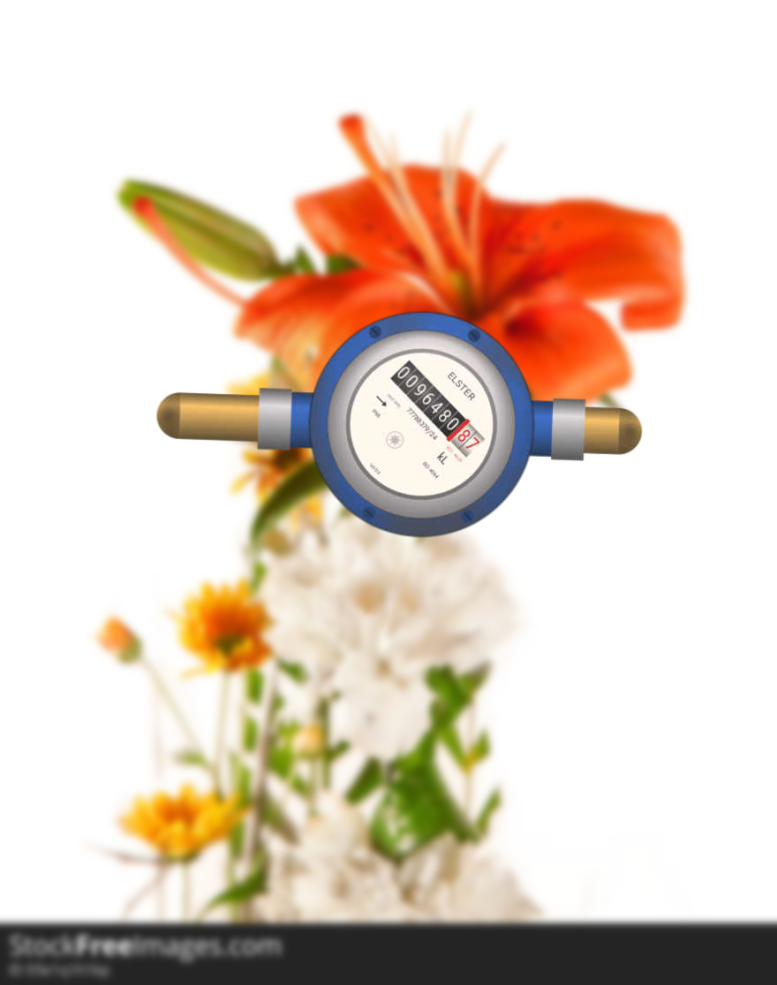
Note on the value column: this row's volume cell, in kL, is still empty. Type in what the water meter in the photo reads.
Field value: 96480.87 kL
